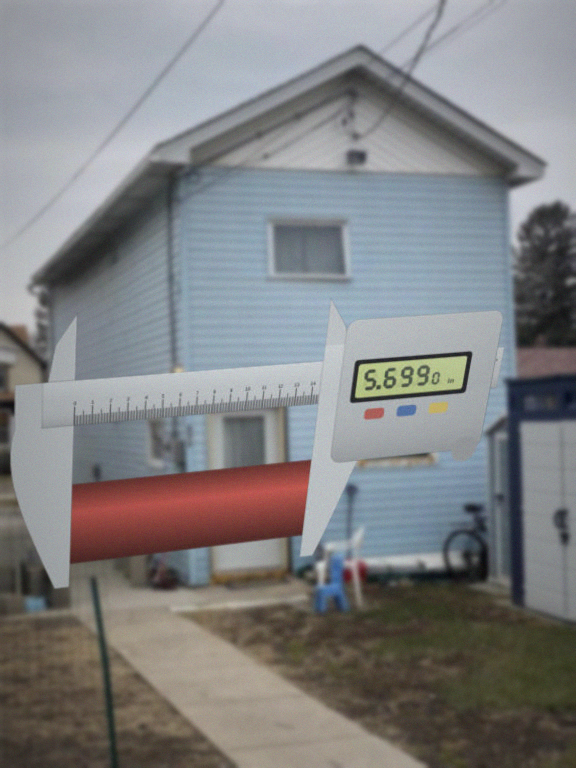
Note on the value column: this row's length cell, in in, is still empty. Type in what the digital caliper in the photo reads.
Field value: 5.6990 in
